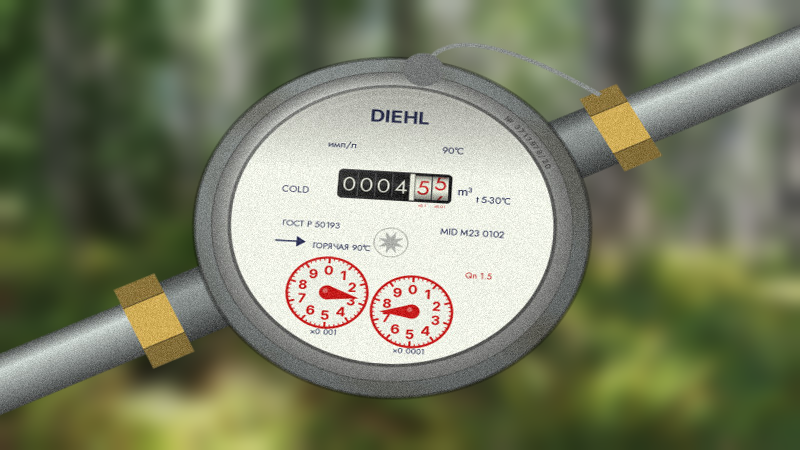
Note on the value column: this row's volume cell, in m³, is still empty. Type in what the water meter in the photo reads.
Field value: 4.5527 m³
